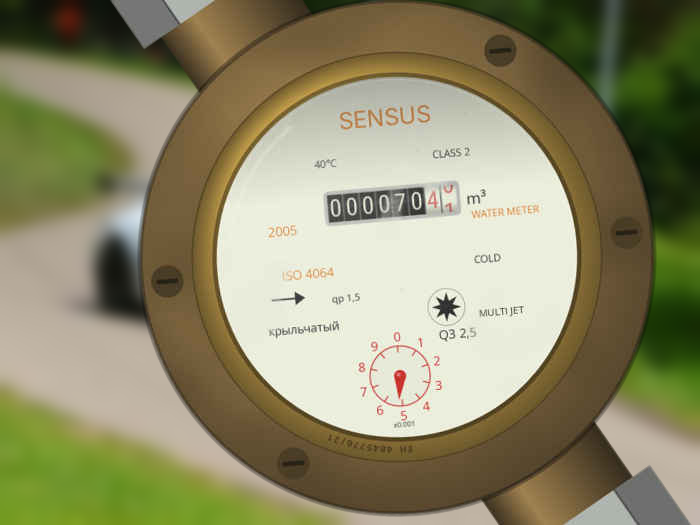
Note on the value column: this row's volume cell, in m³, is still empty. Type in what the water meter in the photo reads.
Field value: 70.405 m³
